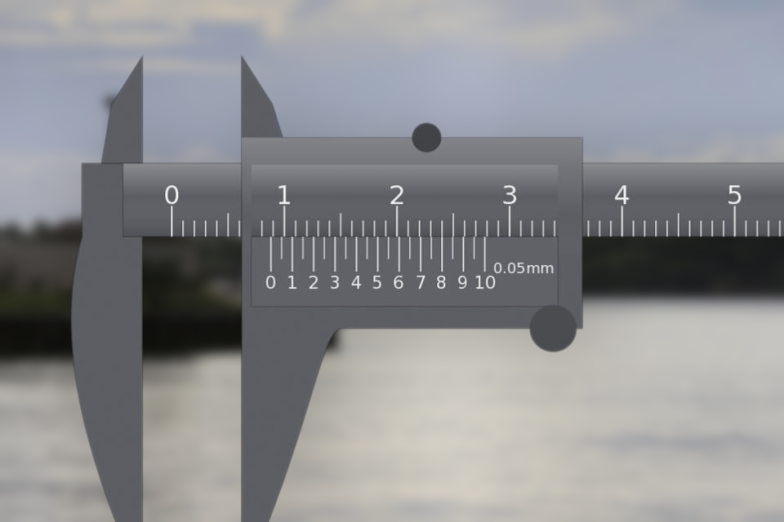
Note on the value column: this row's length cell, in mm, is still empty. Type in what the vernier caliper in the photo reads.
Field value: 8.8 mm
